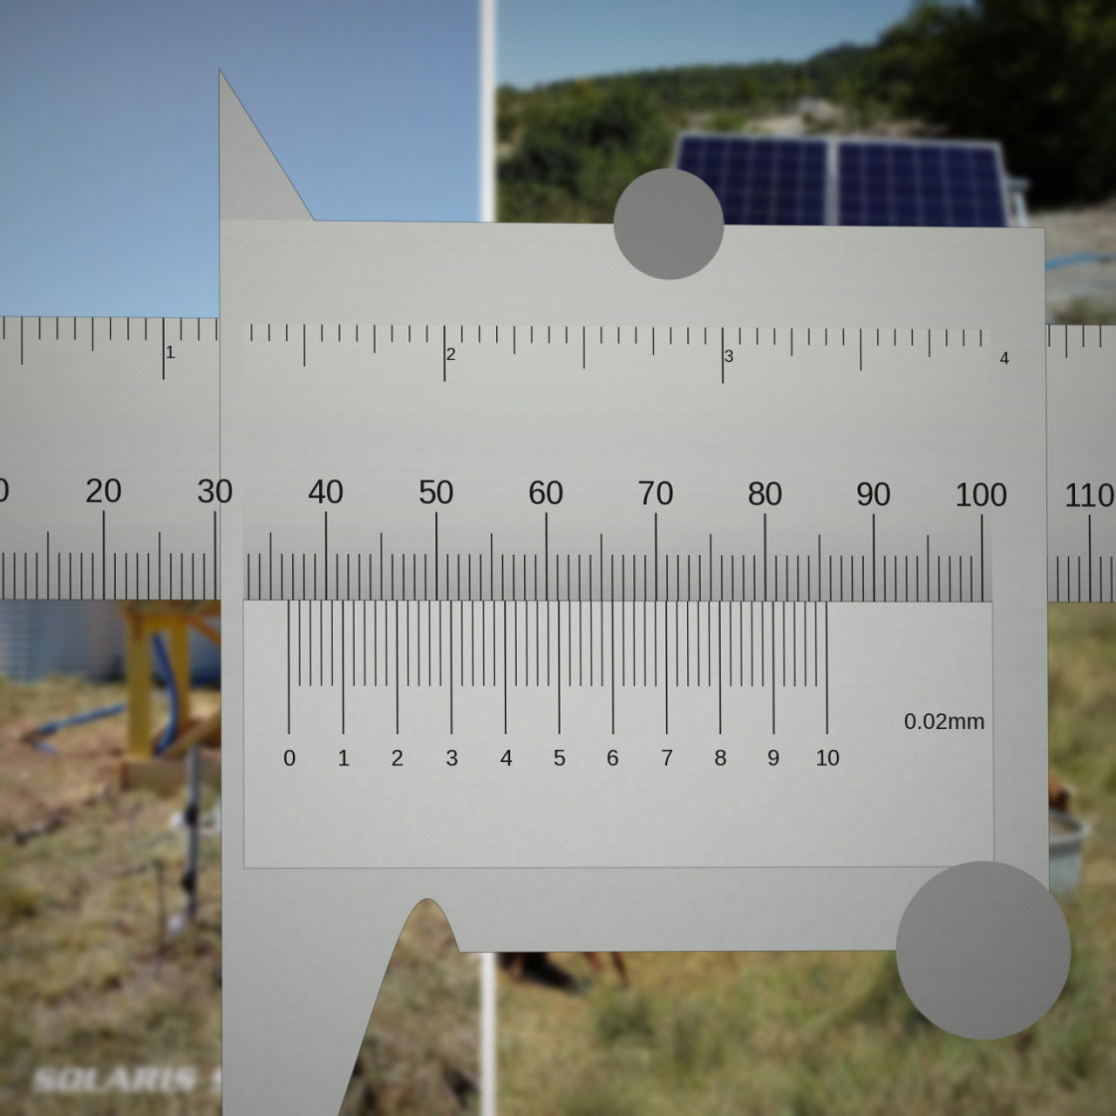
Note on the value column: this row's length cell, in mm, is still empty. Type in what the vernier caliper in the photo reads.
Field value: 36.6 mm
